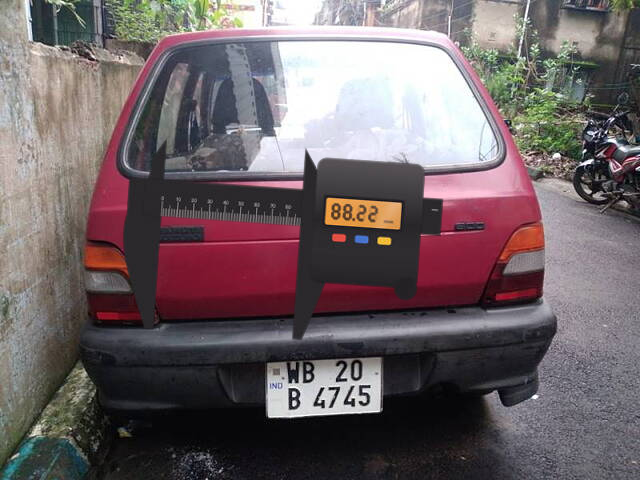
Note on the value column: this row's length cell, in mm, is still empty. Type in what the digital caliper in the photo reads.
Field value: 88.22 mm
